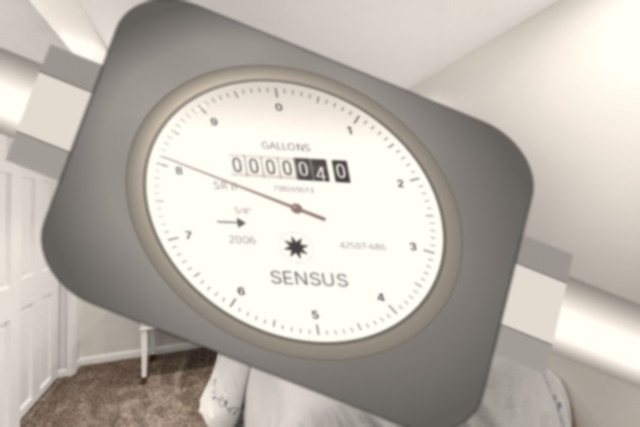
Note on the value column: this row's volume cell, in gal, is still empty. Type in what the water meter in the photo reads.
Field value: 38.1 gal
